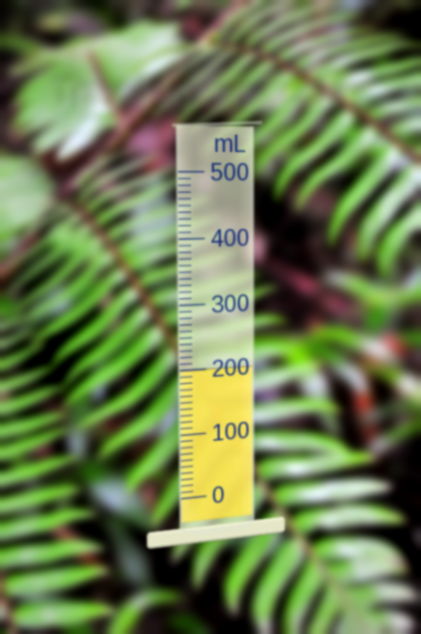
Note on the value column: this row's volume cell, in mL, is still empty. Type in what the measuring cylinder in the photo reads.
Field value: 200 mL
